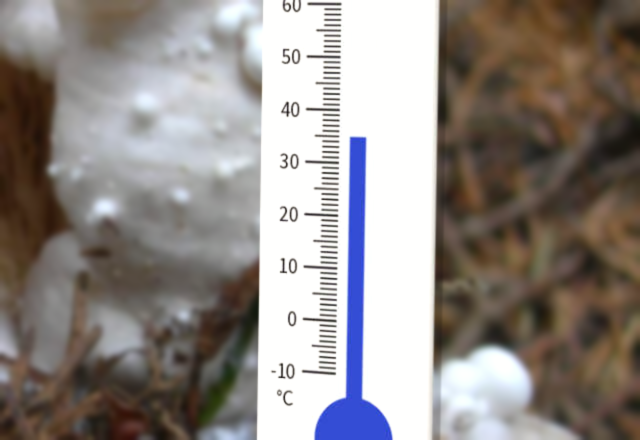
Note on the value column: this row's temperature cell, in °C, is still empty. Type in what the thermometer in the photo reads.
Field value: 35 °C
